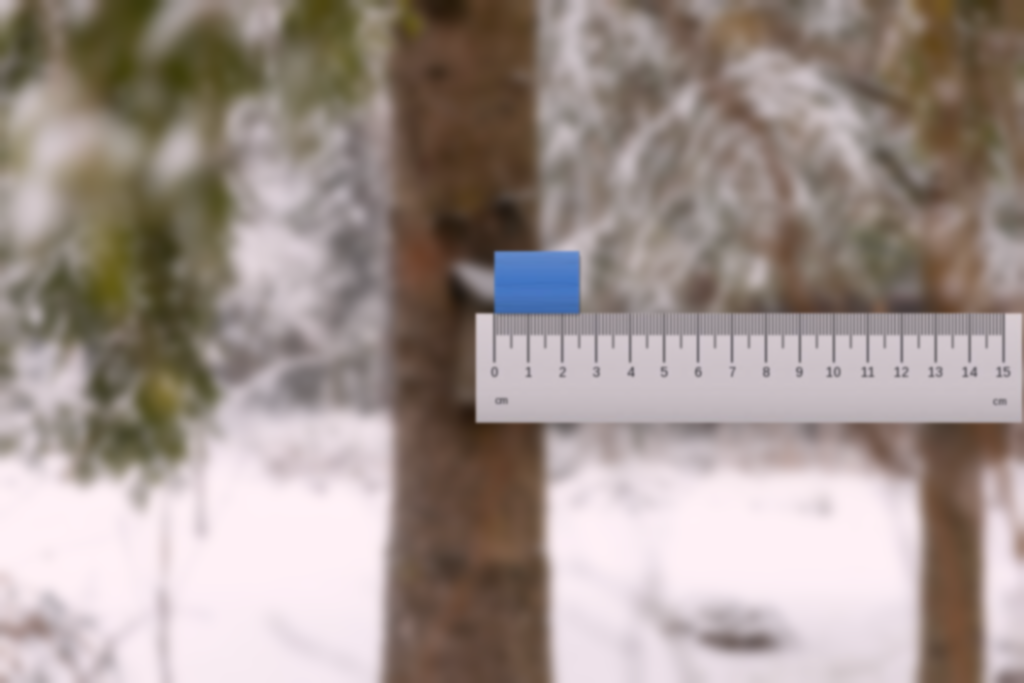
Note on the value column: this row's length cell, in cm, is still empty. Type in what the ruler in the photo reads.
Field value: 2.5 cm
